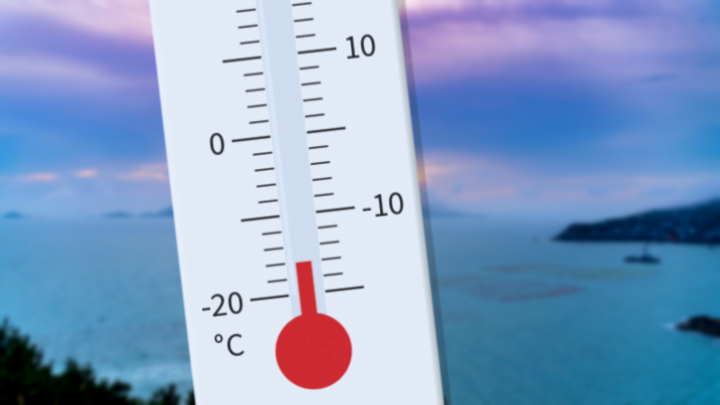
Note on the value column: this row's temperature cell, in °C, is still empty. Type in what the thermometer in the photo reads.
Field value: -16 °C
